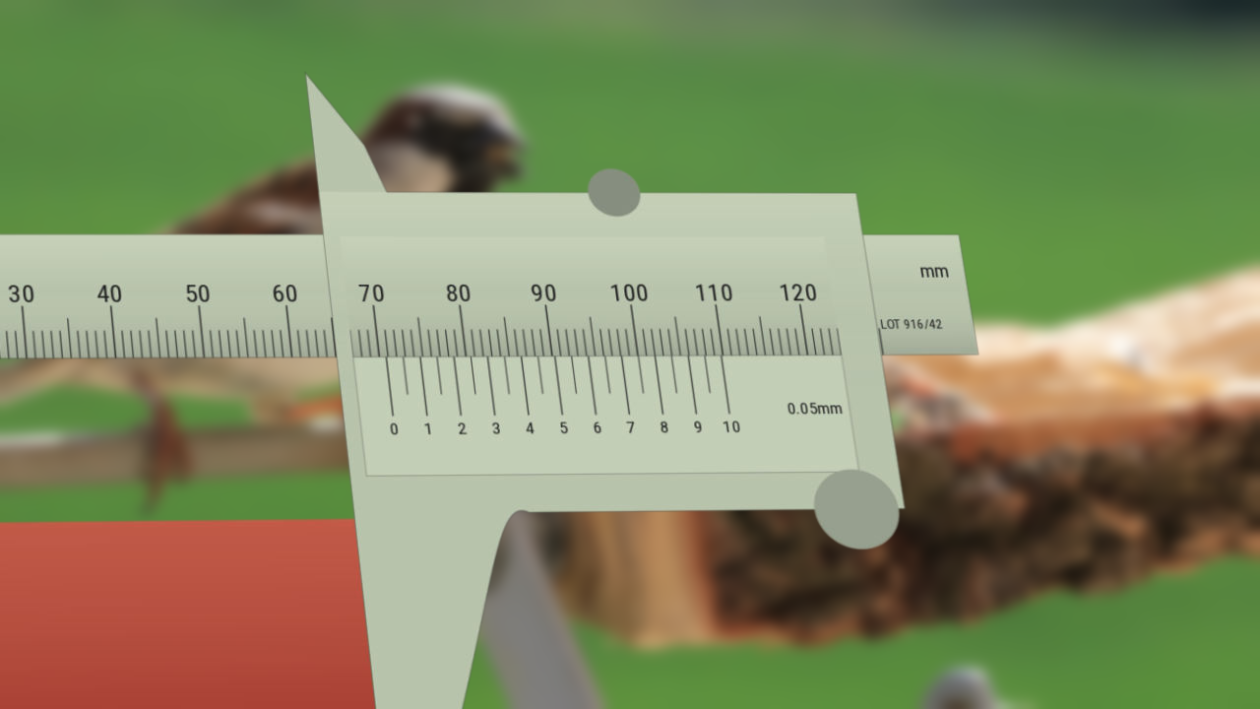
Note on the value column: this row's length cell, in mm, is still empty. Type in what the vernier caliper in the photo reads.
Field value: 70.8 mm
